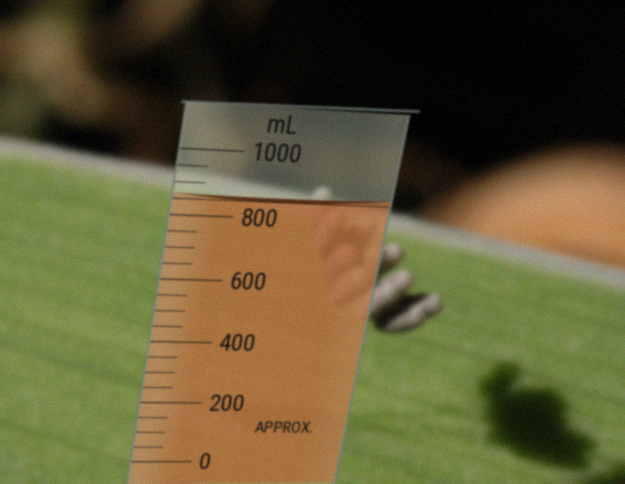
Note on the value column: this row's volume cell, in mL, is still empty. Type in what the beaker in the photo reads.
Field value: 850 mL
